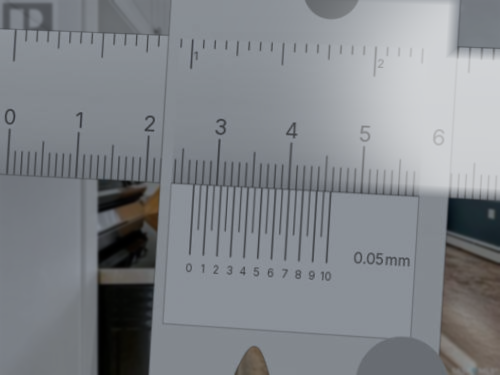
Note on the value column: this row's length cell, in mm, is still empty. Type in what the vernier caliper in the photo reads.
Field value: 26.8 mm
